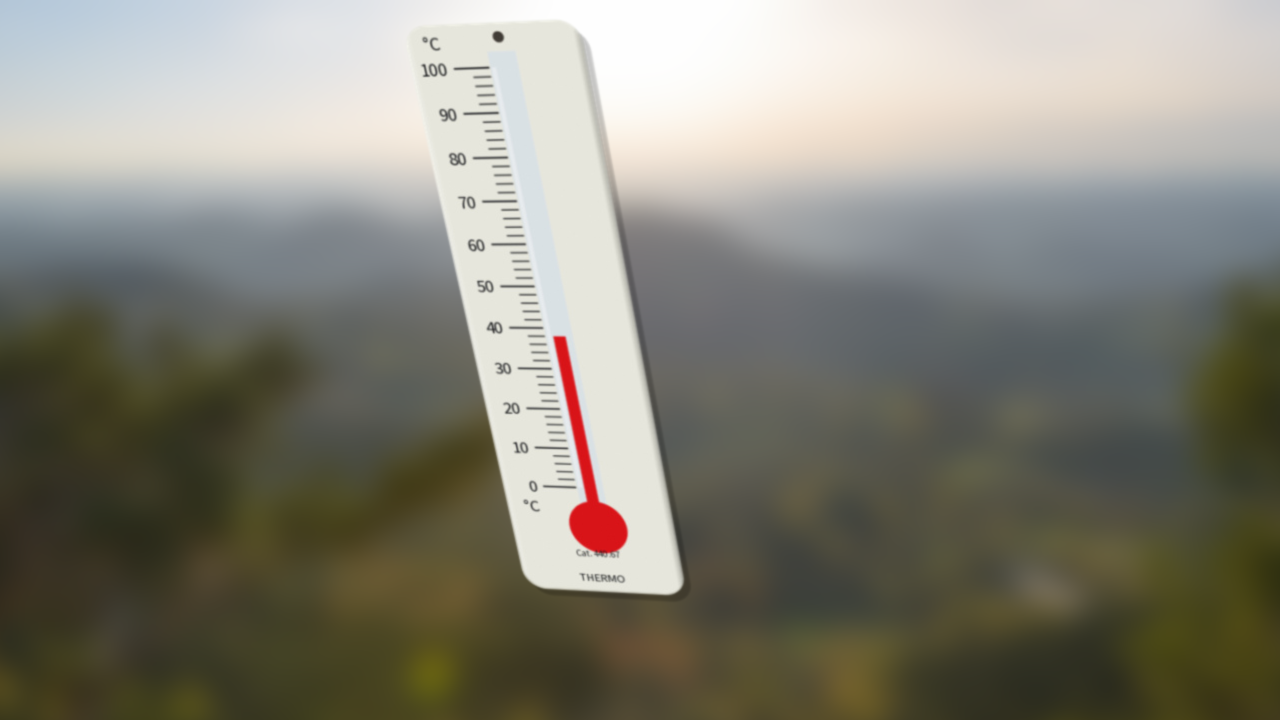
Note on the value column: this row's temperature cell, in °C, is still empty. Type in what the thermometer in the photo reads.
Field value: 38 °C
